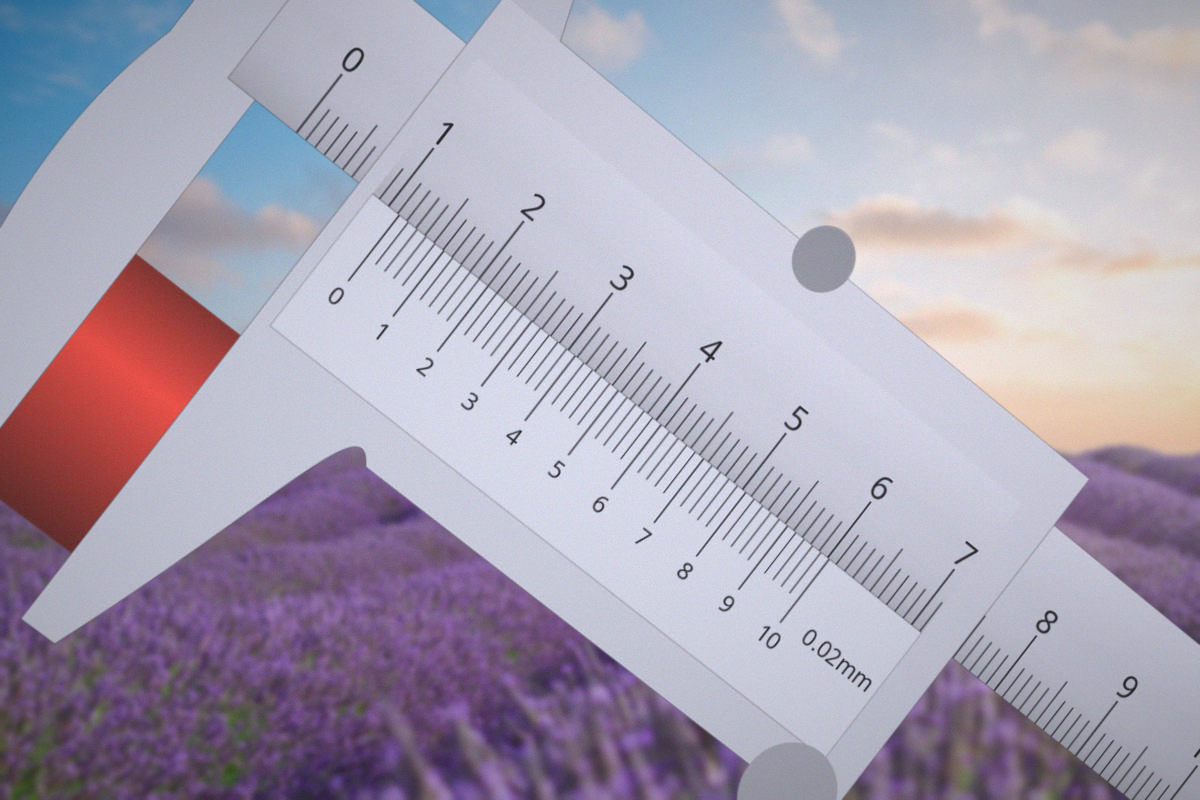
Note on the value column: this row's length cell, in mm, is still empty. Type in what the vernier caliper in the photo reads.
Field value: 11.2 mm
